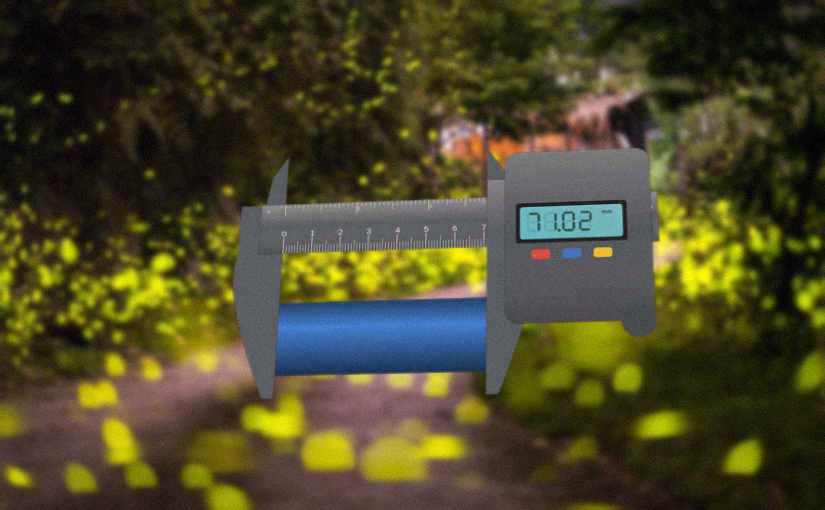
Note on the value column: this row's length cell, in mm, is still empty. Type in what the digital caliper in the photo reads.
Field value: 71.02 mm
